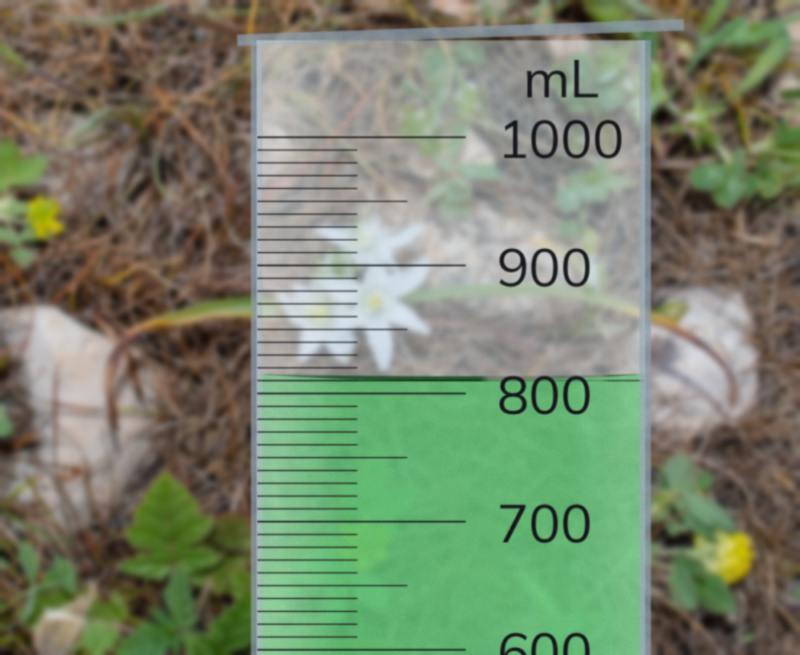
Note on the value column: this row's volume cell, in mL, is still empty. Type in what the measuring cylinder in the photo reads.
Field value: 810 mL
